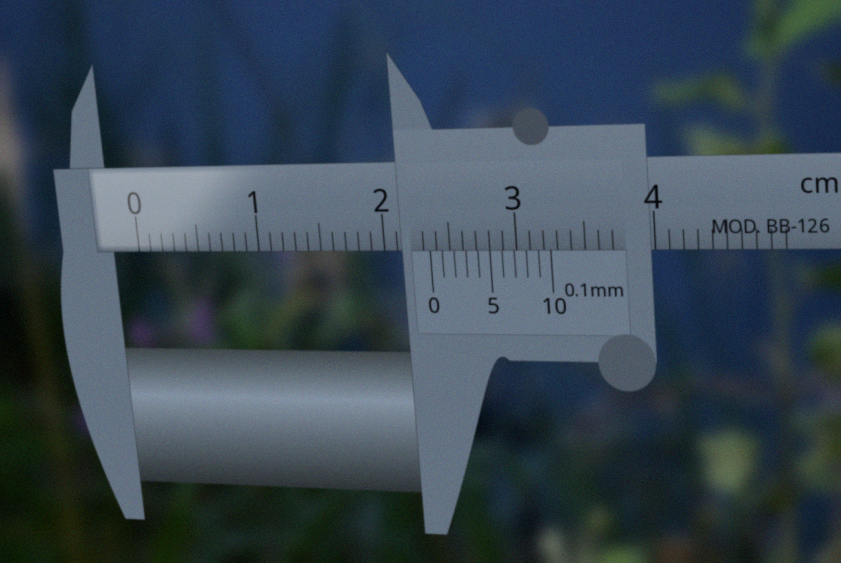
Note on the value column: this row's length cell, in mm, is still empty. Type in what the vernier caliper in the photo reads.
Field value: 23.5 mm
